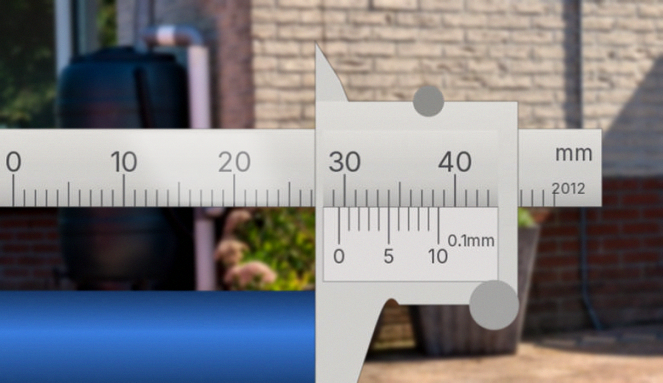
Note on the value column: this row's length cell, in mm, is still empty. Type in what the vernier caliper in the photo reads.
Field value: 29.5 mm
